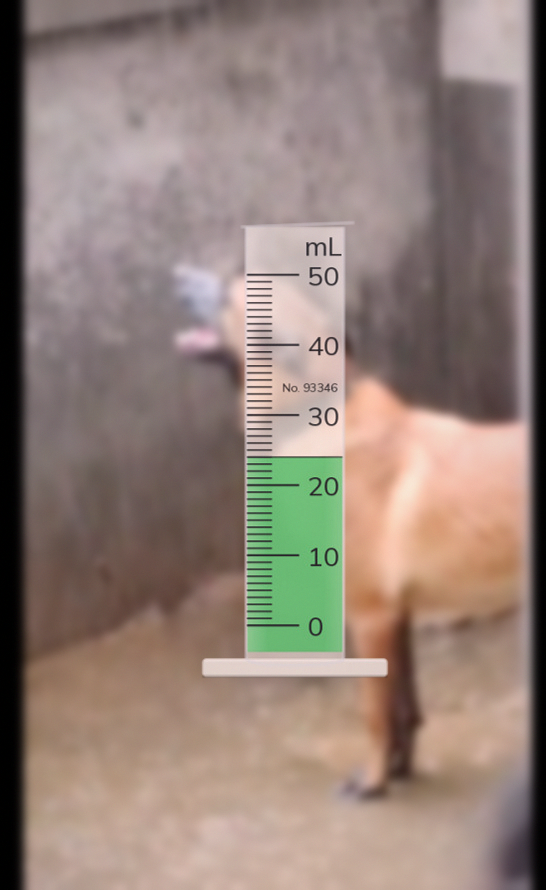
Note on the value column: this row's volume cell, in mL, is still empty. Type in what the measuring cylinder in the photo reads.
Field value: 24 mL
